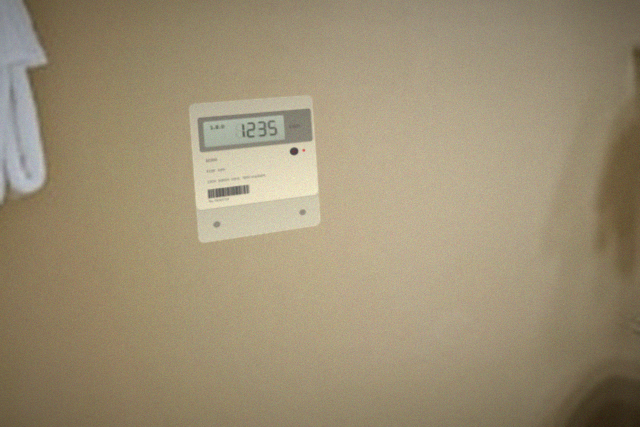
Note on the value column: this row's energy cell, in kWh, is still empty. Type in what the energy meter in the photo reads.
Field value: 1235 kWh
